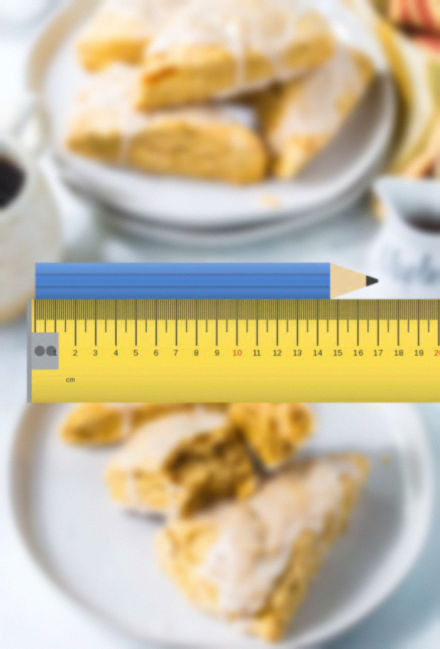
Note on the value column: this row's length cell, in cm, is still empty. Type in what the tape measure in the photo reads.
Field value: 17 cm
